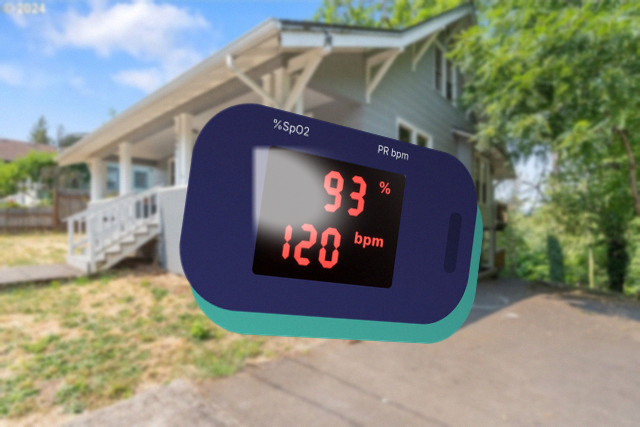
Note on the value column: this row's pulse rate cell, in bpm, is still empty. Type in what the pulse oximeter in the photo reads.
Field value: 120 bpm
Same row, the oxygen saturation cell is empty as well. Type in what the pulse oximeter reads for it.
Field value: 93 %
